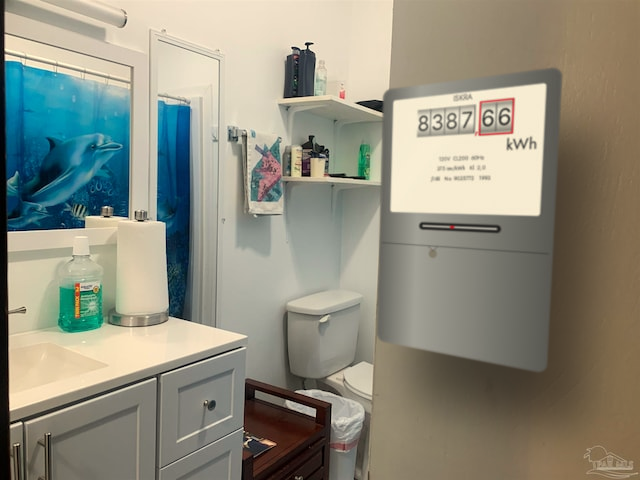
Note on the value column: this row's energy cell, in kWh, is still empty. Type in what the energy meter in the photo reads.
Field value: 8387.66 kWh
